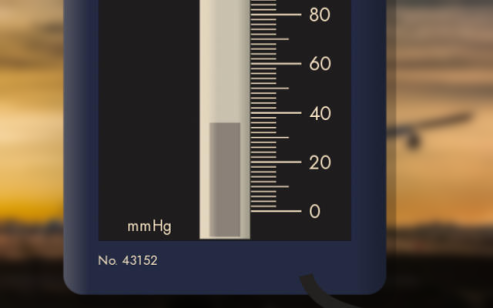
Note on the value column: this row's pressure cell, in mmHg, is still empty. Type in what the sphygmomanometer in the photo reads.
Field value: 36 mmHg
